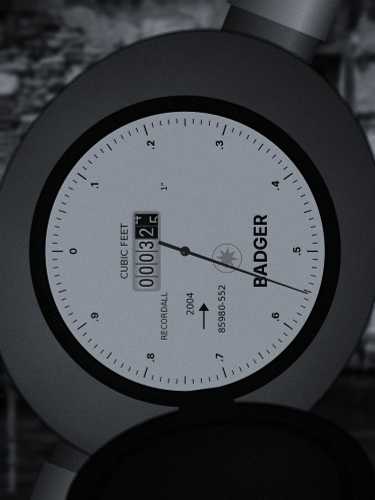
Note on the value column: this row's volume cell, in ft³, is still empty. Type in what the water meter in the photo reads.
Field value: 324.55 ft³
